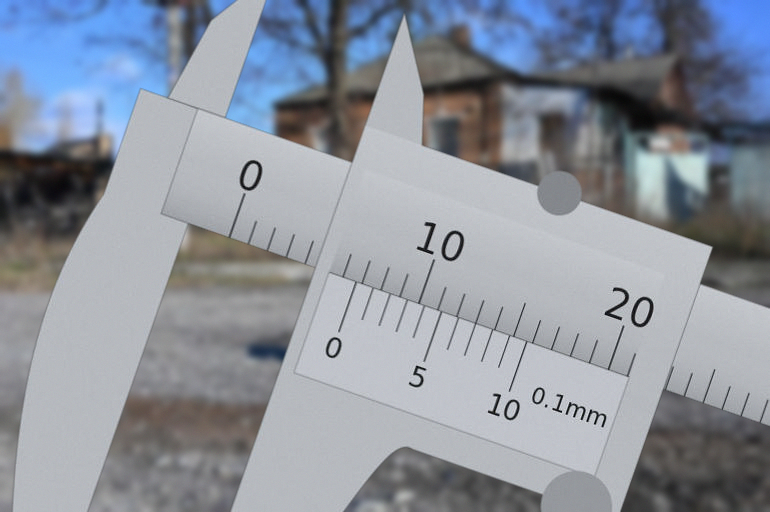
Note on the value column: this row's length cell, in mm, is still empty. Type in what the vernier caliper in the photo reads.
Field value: 6.7 mm
